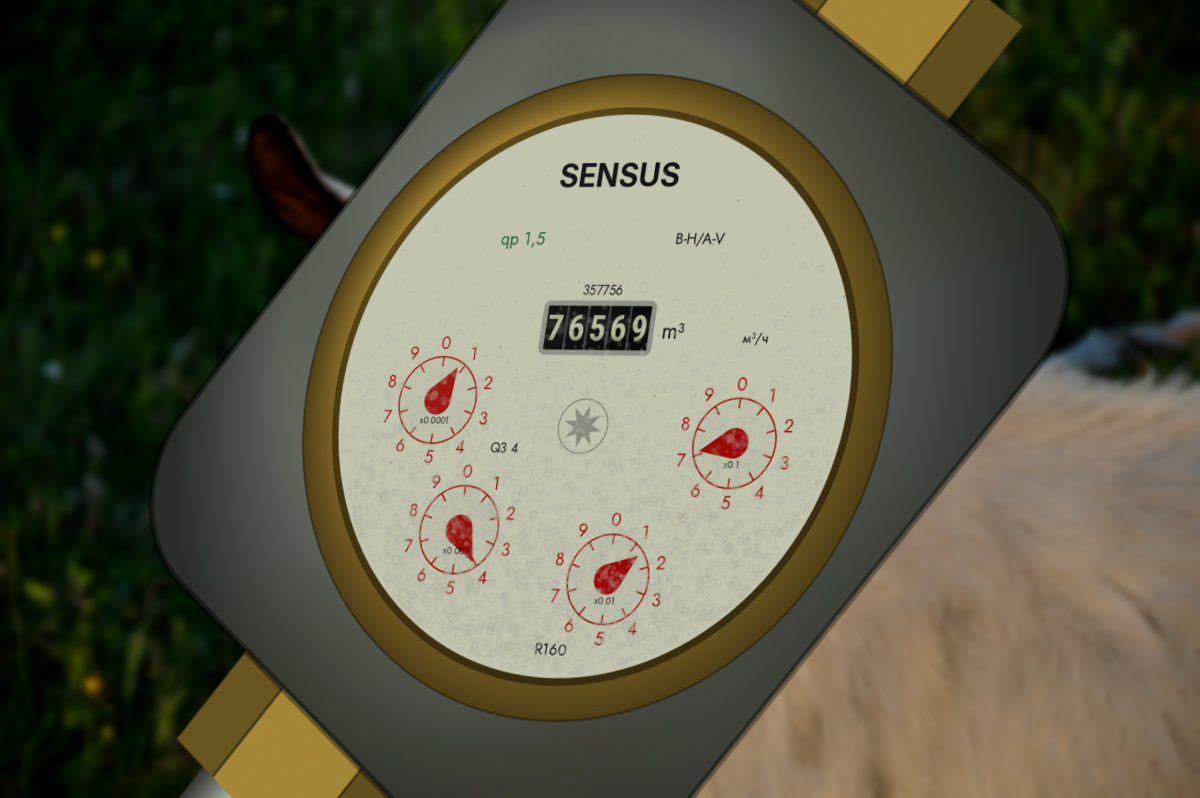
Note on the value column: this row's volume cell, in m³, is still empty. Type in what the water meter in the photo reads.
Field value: 76569.7140 m³
